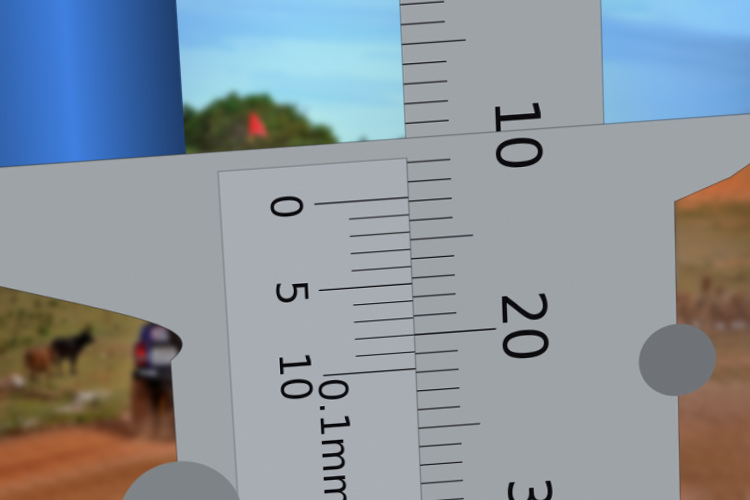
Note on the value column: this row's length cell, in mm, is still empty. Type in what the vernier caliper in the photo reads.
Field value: 12.8 mm
